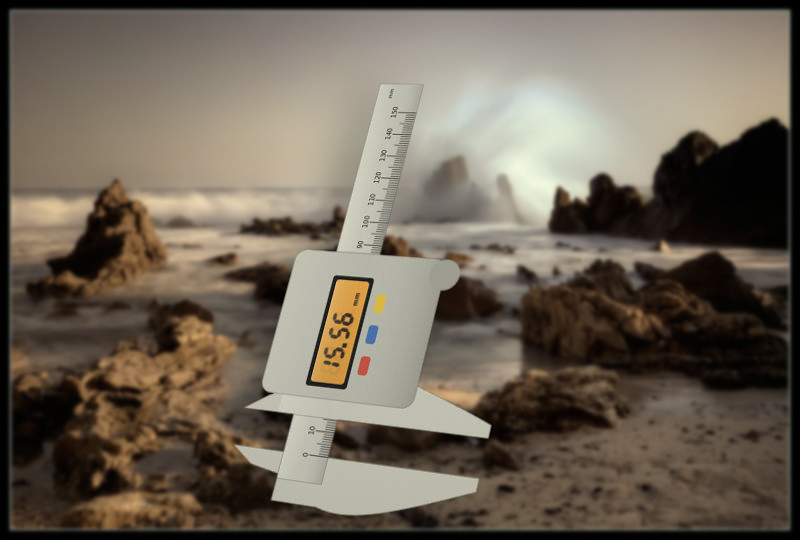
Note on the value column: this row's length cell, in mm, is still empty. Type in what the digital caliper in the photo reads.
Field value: 15.56 mm
